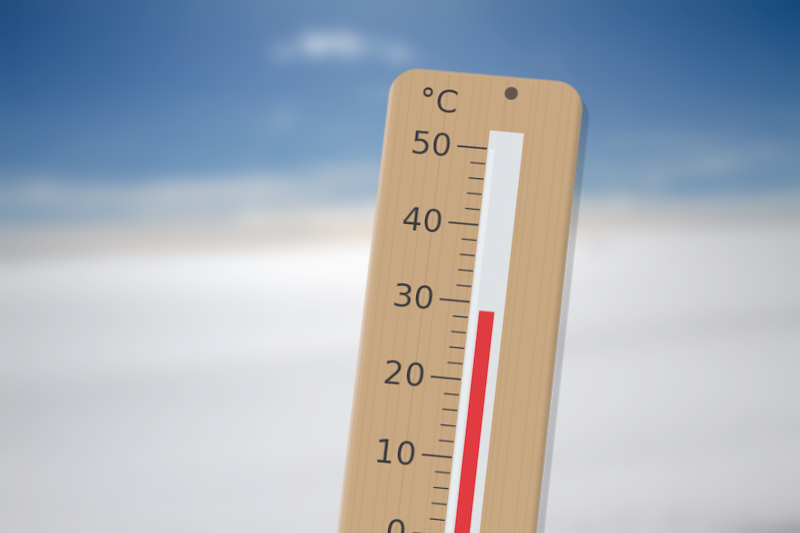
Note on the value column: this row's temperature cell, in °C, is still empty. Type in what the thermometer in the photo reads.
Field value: 29 °C
